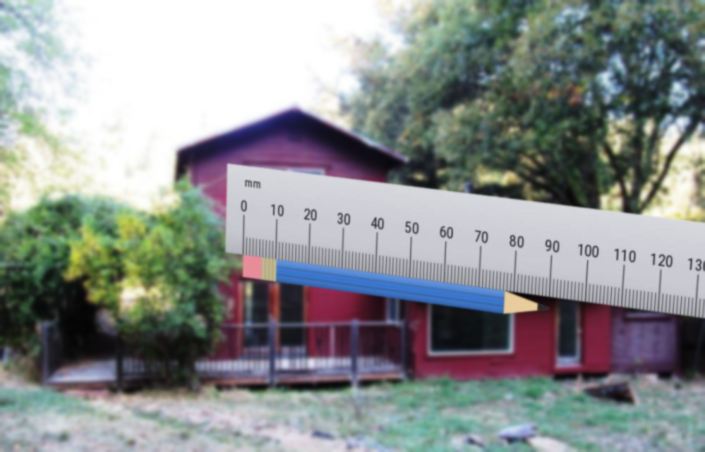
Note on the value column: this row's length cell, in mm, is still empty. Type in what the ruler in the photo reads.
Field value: 90 mm
